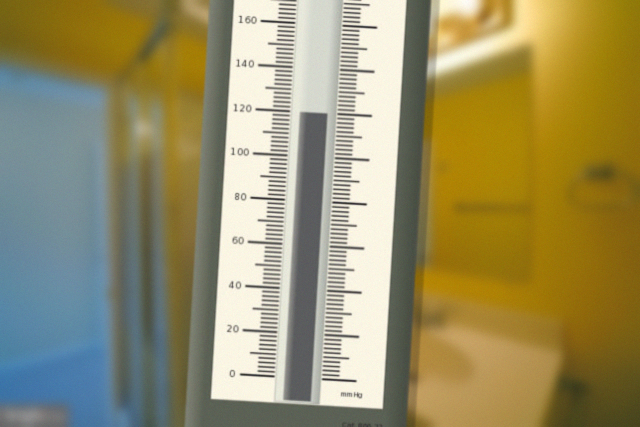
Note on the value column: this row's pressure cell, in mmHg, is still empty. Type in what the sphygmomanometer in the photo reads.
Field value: 120 mmHg
